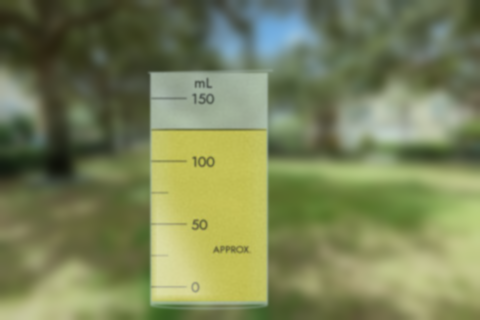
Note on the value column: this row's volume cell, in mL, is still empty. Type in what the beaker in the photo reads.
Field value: 125 mL
